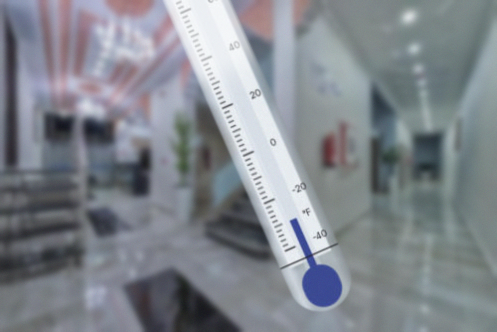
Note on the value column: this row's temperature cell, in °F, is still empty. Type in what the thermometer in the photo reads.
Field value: -30 °F
